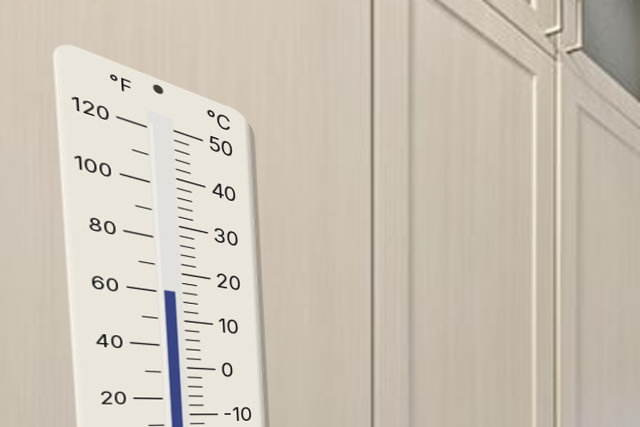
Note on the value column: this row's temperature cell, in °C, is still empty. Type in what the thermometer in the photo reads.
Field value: 16 °C
